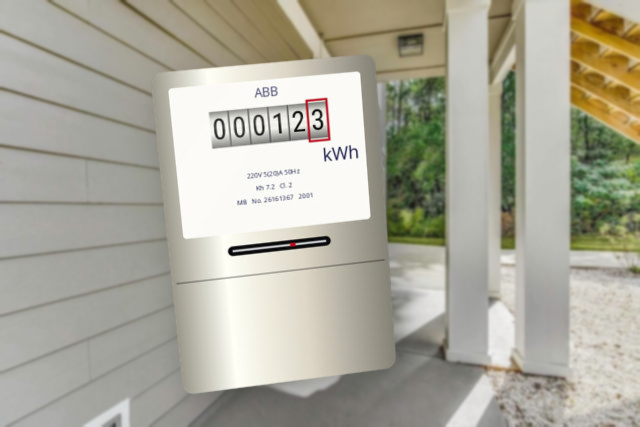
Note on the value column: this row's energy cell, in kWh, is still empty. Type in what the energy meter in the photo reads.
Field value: 12.3 kWh
